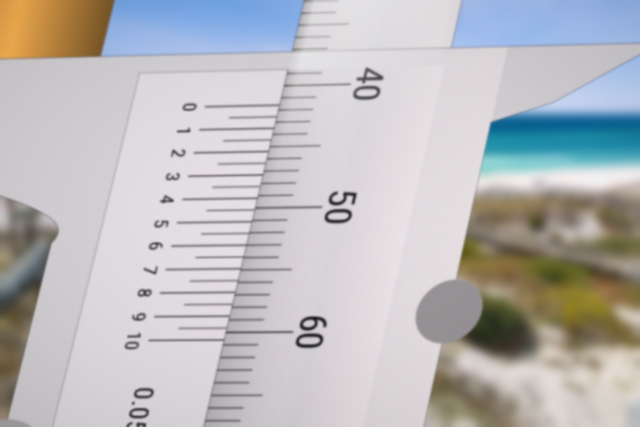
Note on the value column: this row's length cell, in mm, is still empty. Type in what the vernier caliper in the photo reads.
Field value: 41.6 mm
